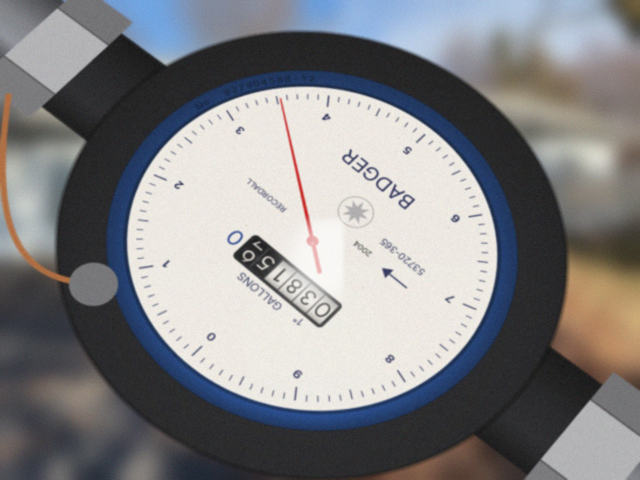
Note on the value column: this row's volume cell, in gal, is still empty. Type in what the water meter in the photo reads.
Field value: 381563.5 gal
